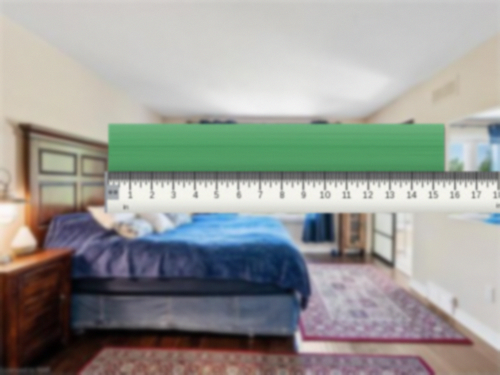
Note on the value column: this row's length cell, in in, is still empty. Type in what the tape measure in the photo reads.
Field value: 15.5 in
